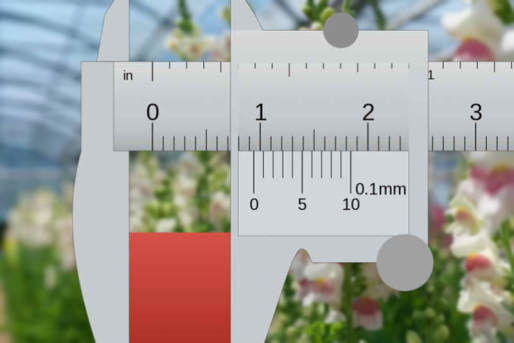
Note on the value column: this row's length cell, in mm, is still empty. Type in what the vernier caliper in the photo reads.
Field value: 9.4 mm
